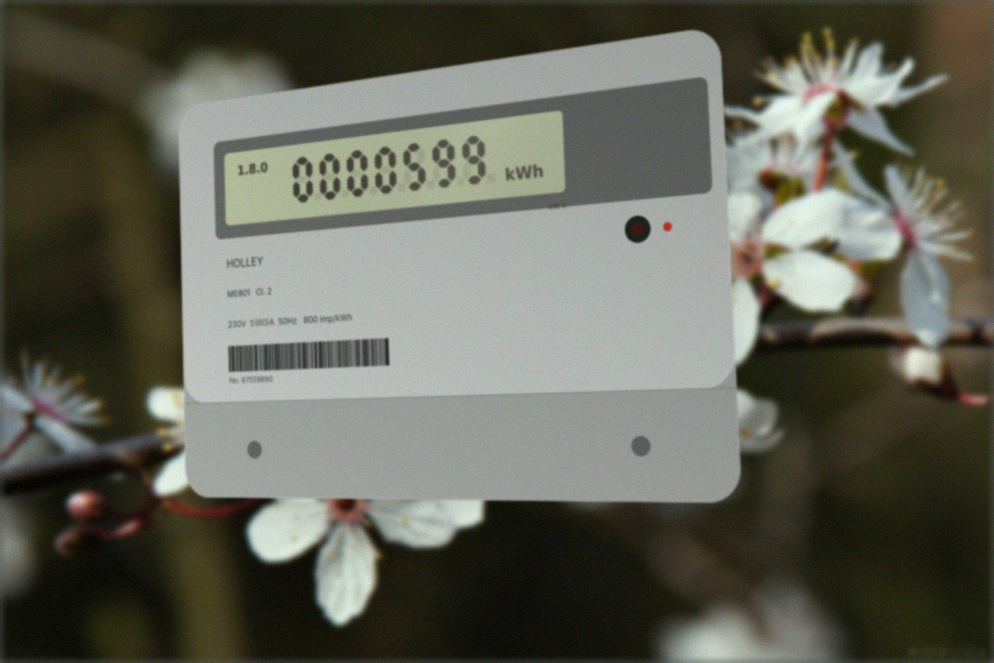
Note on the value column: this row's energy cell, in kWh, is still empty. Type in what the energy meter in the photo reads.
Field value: 599 kWh
